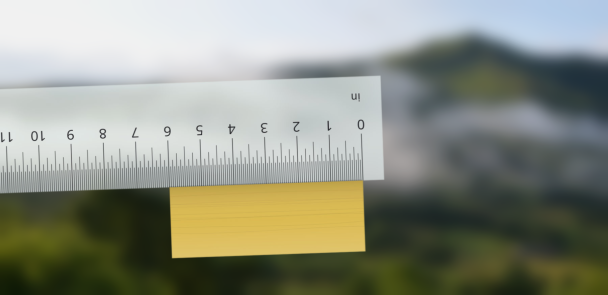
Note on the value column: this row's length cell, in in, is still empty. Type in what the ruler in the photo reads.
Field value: 6 in
